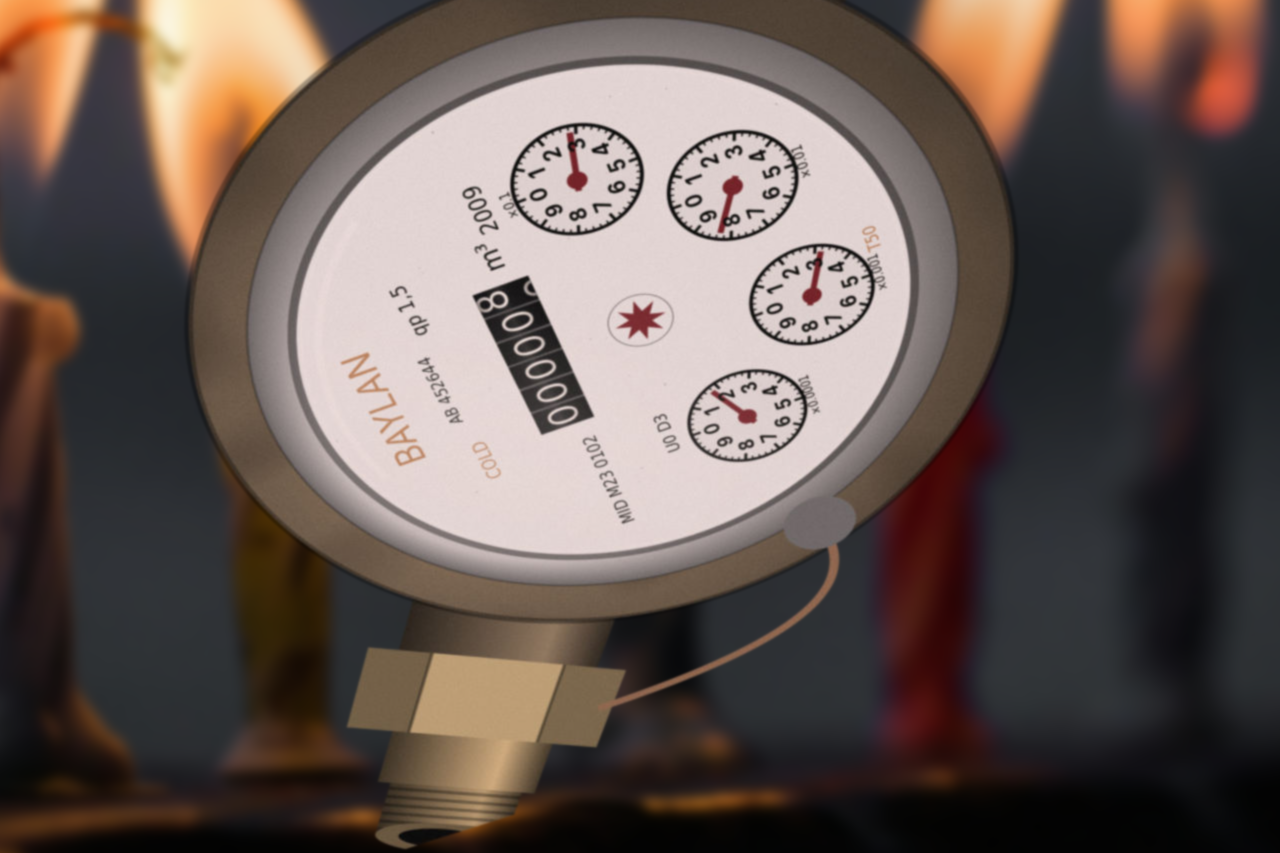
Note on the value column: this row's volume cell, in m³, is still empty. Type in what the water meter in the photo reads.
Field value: 8.2831 m³
